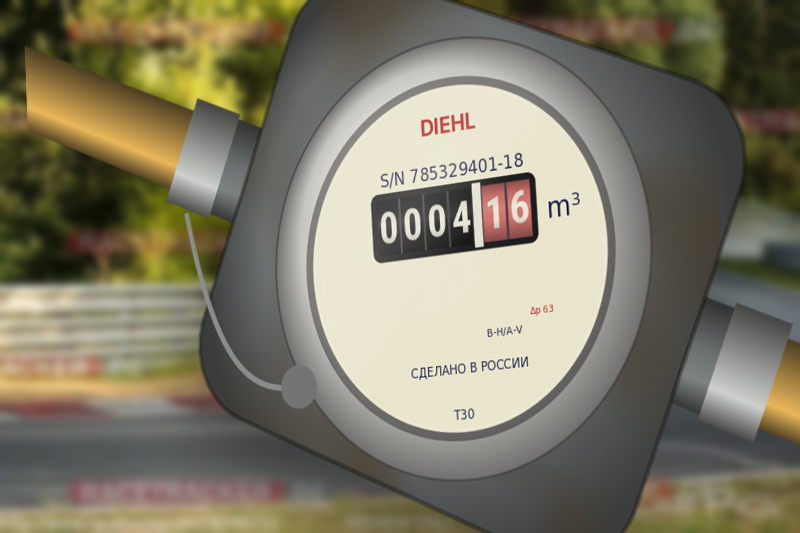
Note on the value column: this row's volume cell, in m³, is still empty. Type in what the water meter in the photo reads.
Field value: 4.16 m³
